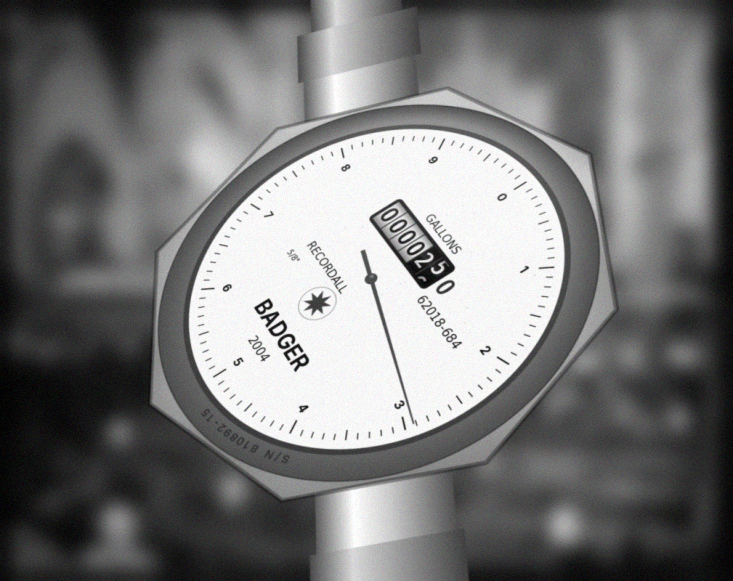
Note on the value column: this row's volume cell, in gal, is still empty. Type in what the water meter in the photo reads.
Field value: 252.9 gal
